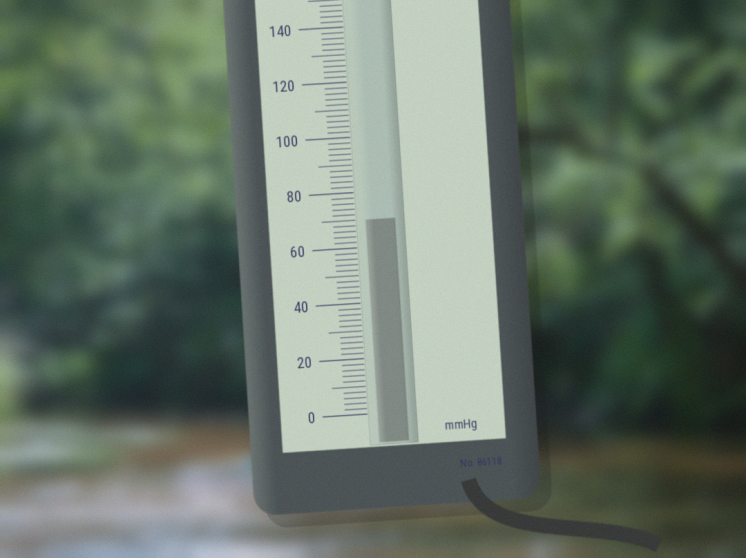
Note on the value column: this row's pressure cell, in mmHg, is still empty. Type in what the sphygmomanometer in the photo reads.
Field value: 70 mmHg
